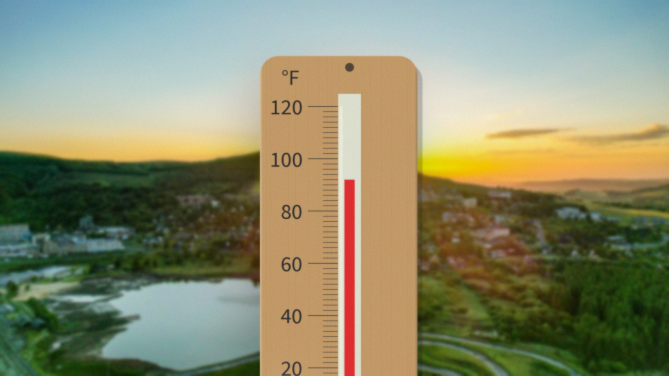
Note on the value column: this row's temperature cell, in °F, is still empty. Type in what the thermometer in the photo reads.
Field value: 92 °F
